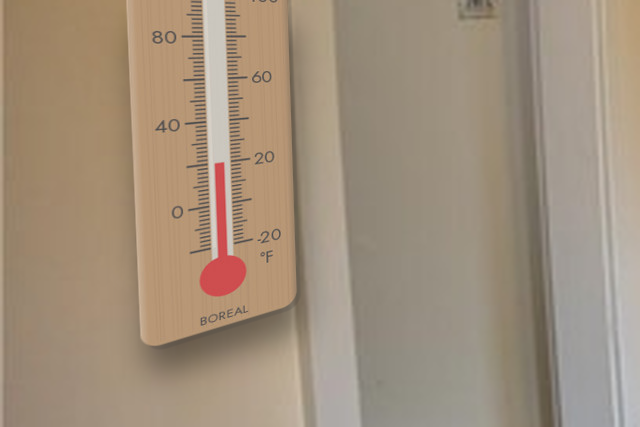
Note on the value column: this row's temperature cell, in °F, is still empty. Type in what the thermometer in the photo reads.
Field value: 20 °F
